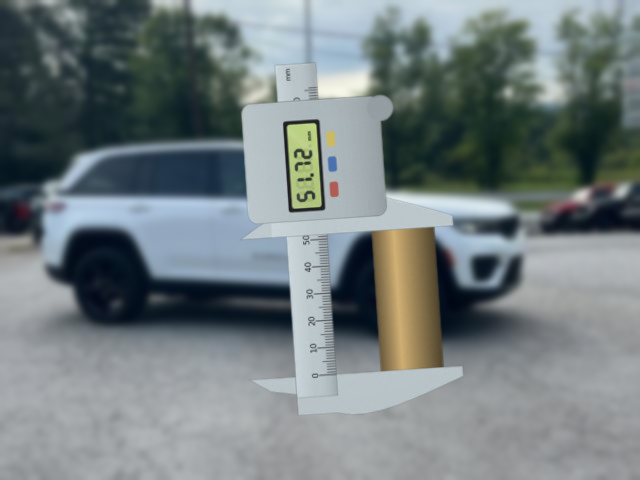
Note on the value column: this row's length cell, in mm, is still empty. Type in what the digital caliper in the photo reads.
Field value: 51.72 mm
